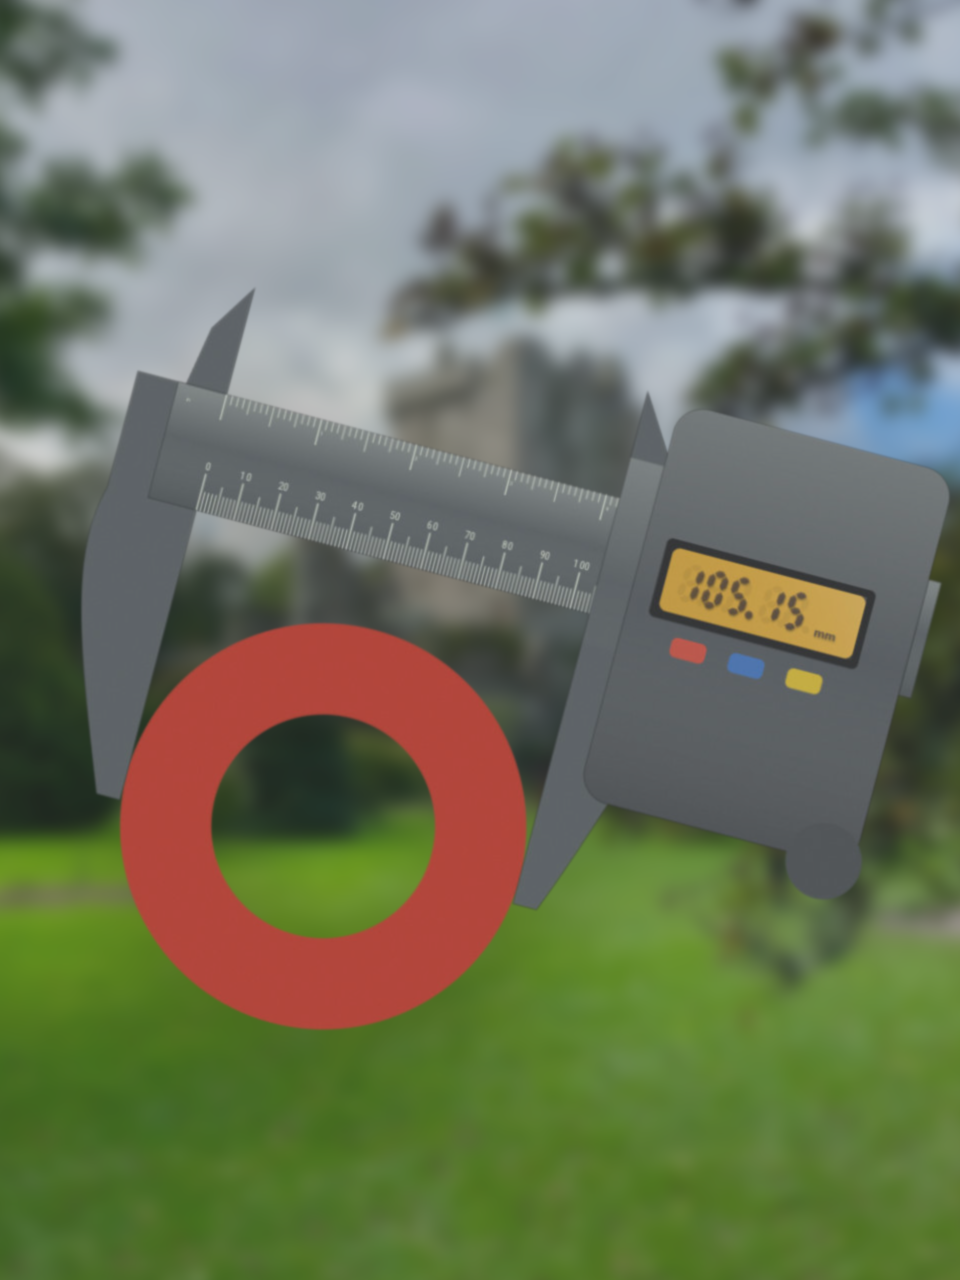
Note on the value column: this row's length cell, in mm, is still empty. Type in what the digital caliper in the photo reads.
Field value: 105.15 mm
